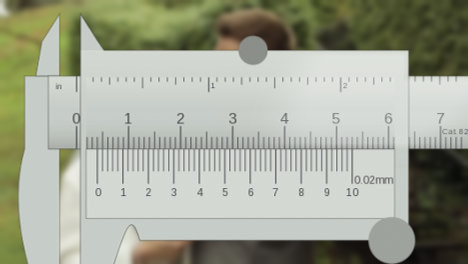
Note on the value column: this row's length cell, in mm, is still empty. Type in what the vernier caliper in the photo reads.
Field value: 4.0 mm
